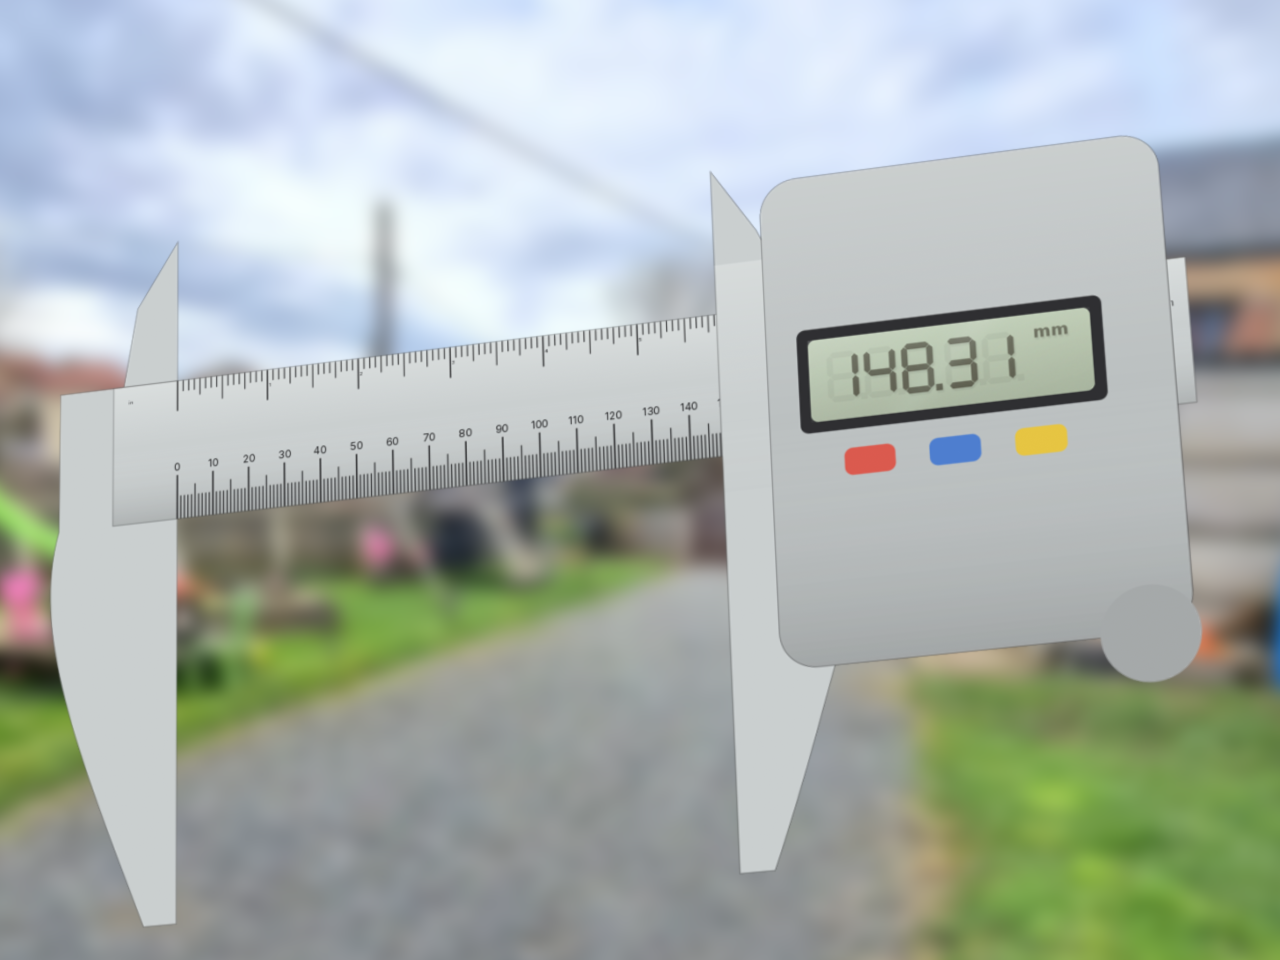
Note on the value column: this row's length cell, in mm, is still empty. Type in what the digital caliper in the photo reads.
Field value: 148.31 mm
